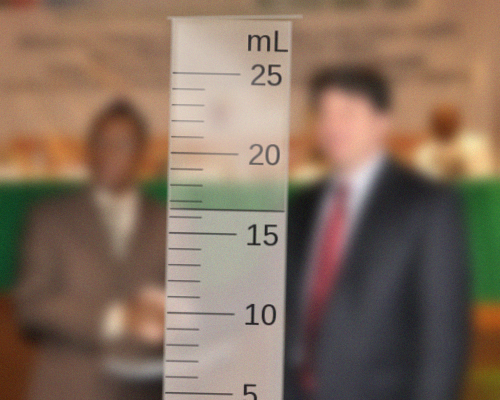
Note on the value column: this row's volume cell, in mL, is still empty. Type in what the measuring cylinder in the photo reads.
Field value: 16.5 mL
